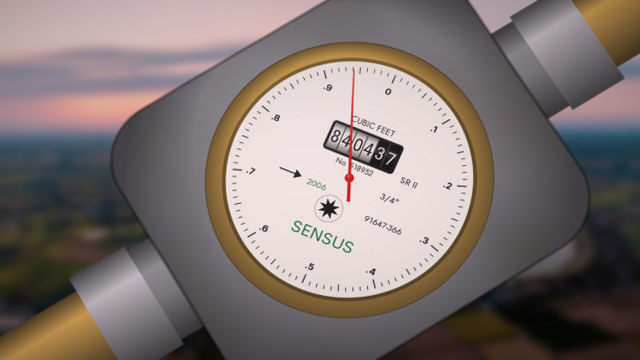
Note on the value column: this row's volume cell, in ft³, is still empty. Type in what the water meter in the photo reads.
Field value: 840436.94 ft³
